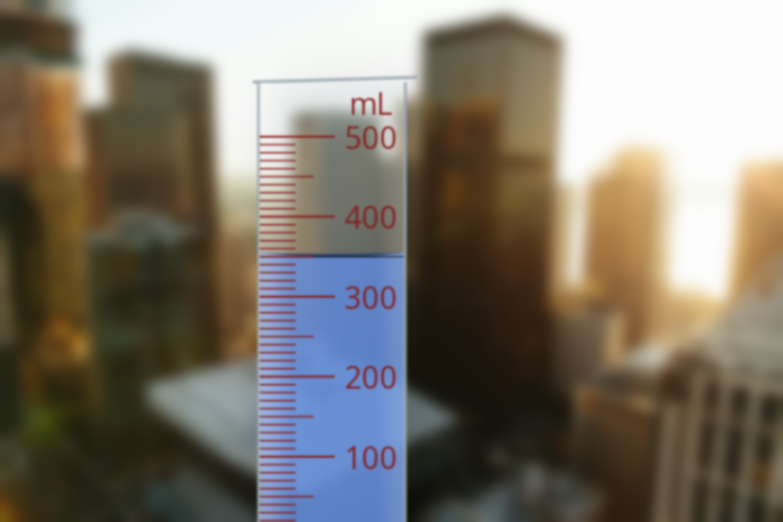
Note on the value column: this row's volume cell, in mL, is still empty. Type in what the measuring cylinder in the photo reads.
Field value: 350 mL
